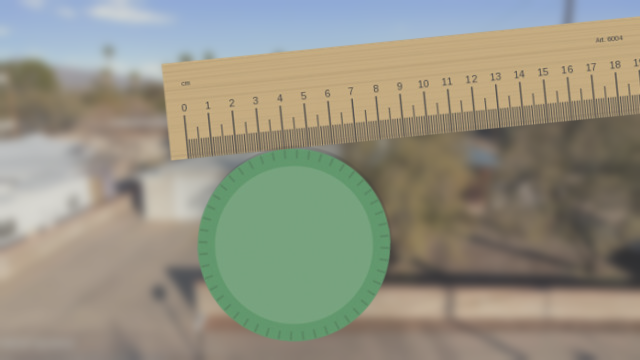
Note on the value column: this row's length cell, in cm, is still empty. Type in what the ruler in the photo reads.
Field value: 8 cm
